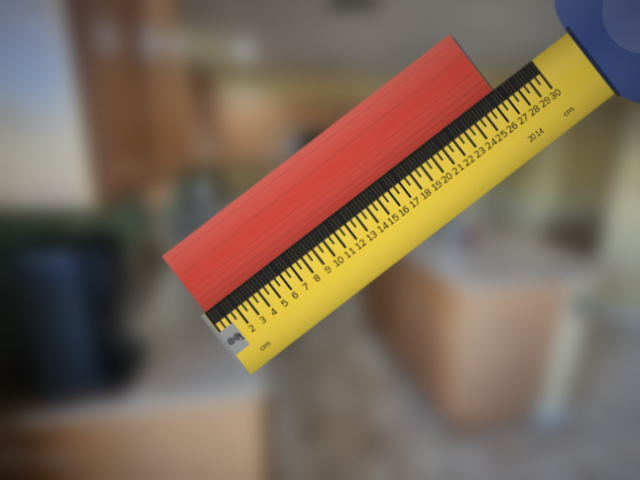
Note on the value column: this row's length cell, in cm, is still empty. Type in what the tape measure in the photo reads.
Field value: 26.5 cm
